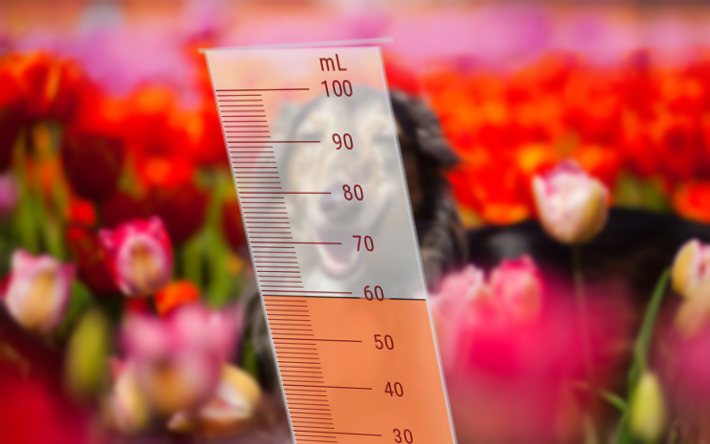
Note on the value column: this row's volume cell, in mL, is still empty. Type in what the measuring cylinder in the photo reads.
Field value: 59 mL
